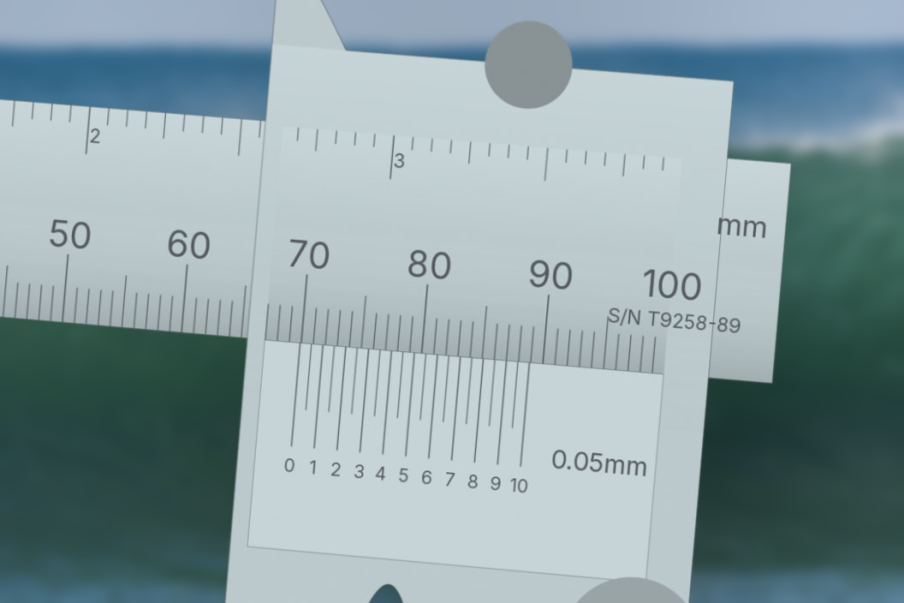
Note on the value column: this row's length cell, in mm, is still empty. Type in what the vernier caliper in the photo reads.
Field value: 69.9 mm
